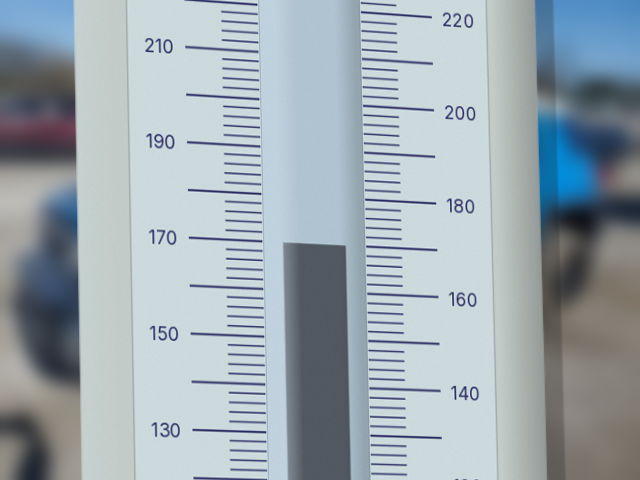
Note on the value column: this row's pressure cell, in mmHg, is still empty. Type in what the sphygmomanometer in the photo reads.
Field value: 170 mmHg
